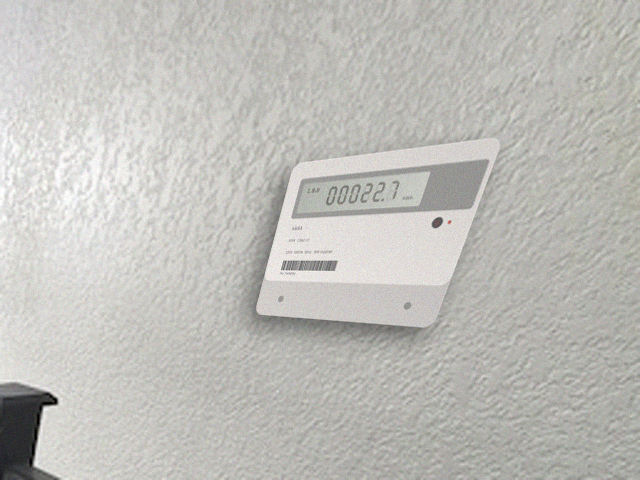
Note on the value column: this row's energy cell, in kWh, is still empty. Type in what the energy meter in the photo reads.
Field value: 22.7 kWh
